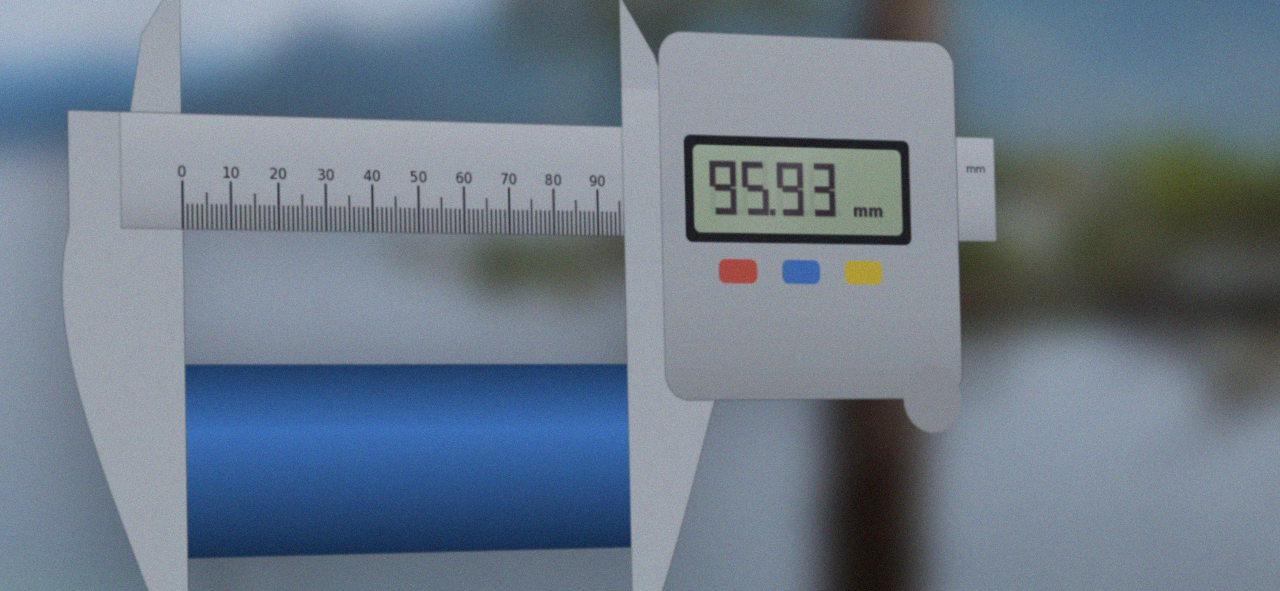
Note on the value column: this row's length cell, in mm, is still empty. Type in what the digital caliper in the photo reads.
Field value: 95.93 mm
